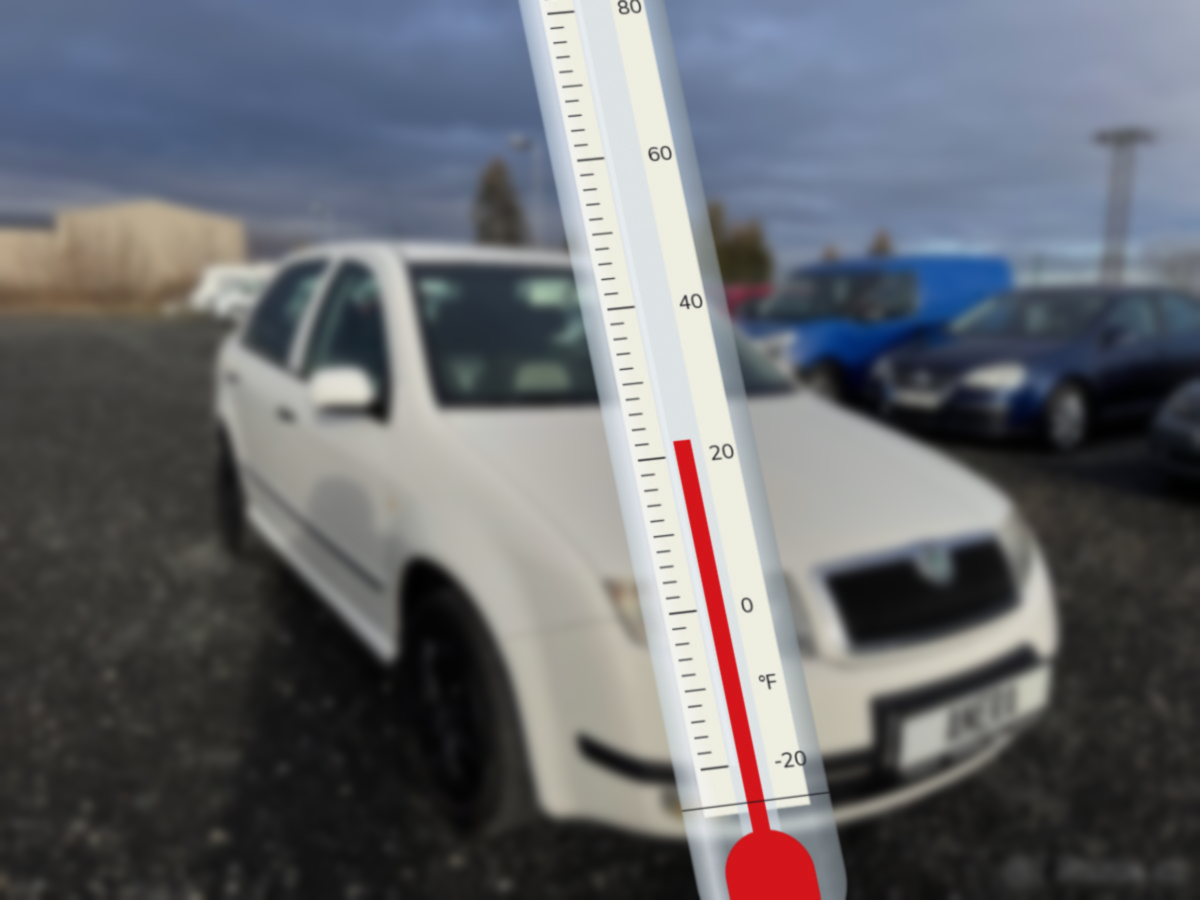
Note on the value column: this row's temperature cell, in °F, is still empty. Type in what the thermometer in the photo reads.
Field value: 22 °F
